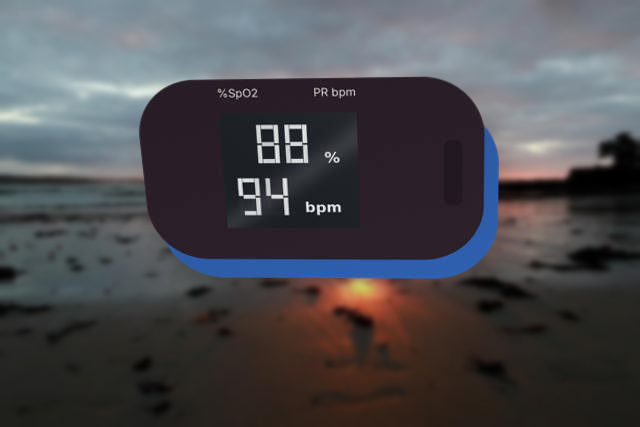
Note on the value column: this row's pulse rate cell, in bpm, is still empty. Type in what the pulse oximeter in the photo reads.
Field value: 94 bpm
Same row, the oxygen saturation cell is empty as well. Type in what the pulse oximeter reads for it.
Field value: 88 %
